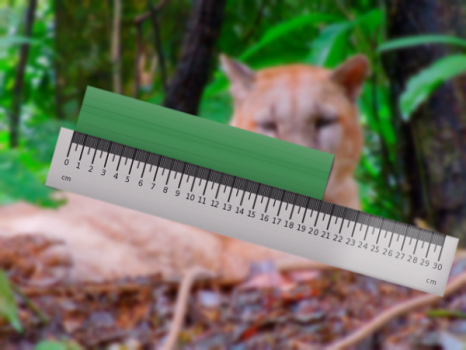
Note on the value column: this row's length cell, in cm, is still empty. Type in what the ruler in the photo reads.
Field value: 20 cm
